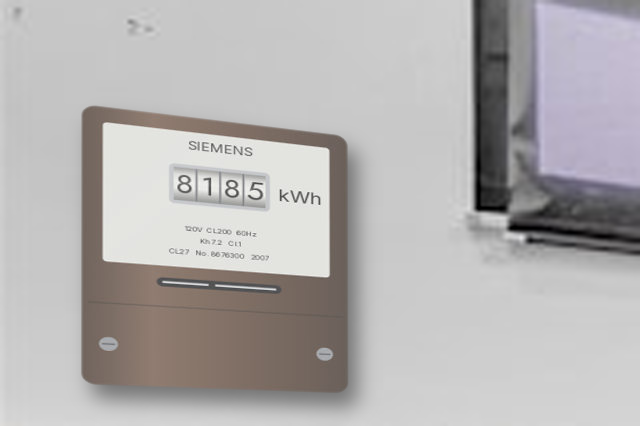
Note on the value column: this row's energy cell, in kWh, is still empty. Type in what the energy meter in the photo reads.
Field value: 8185 kWh
